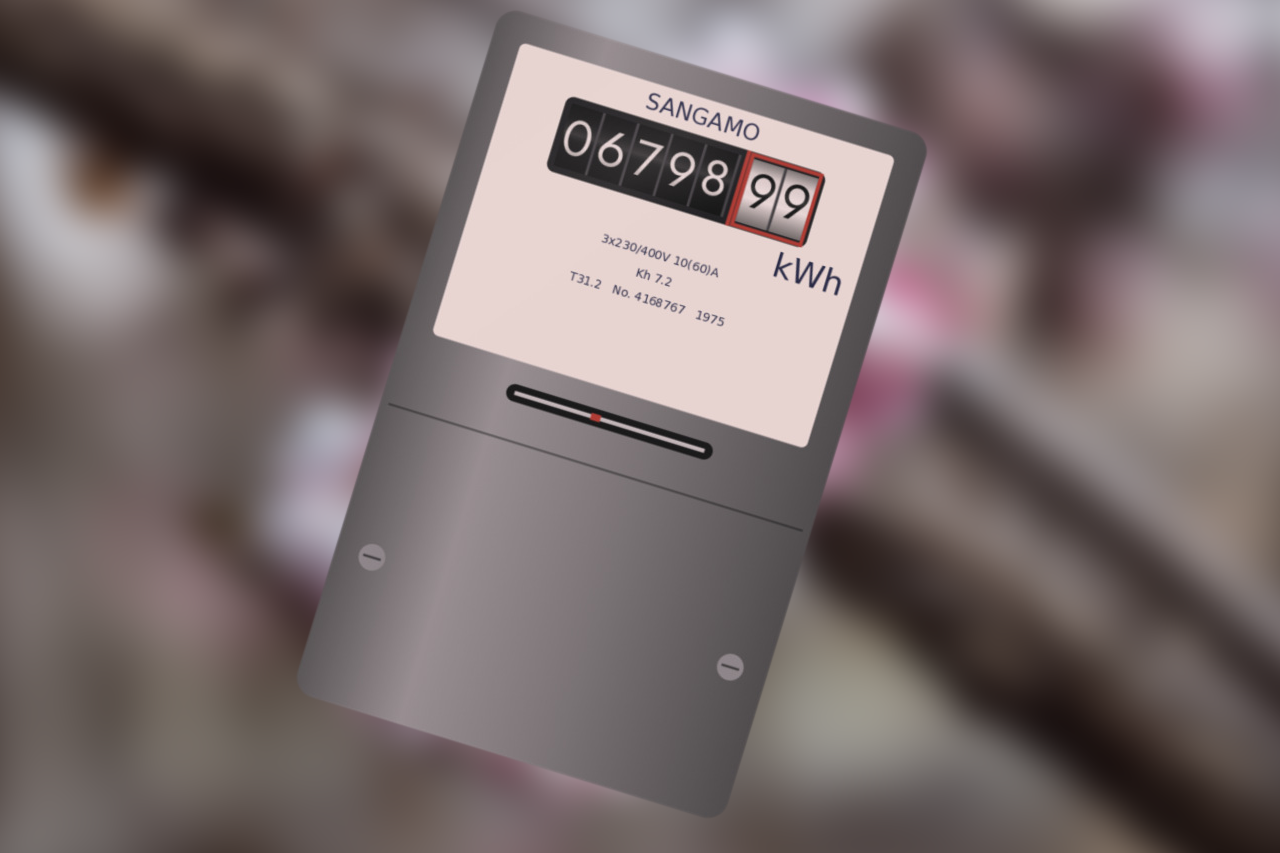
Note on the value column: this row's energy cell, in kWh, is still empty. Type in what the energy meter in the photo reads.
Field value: 6798.99 kWh
